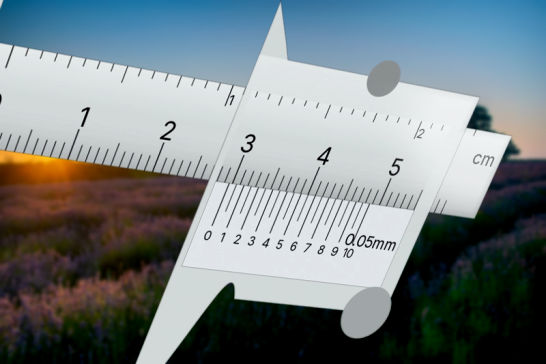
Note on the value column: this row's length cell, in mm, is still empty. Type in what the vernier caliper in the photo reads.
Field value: 29.6 mm
